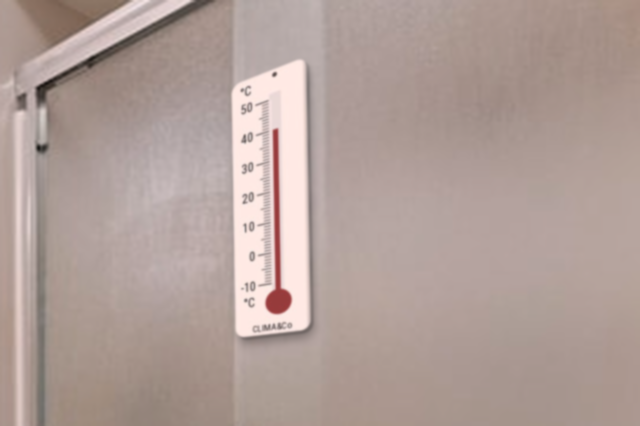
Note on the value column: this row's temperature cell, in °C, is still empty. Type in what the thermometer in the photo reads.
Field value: 40 °C
